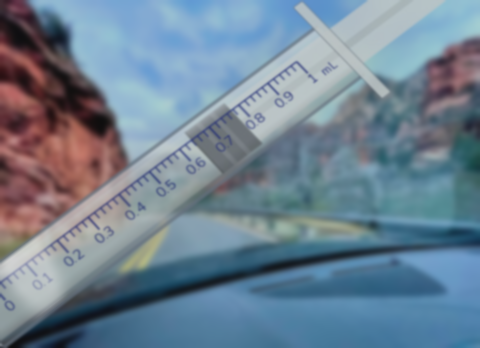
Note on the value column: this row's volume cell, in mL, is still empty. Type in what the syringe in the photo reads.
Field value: 0.64 mL
